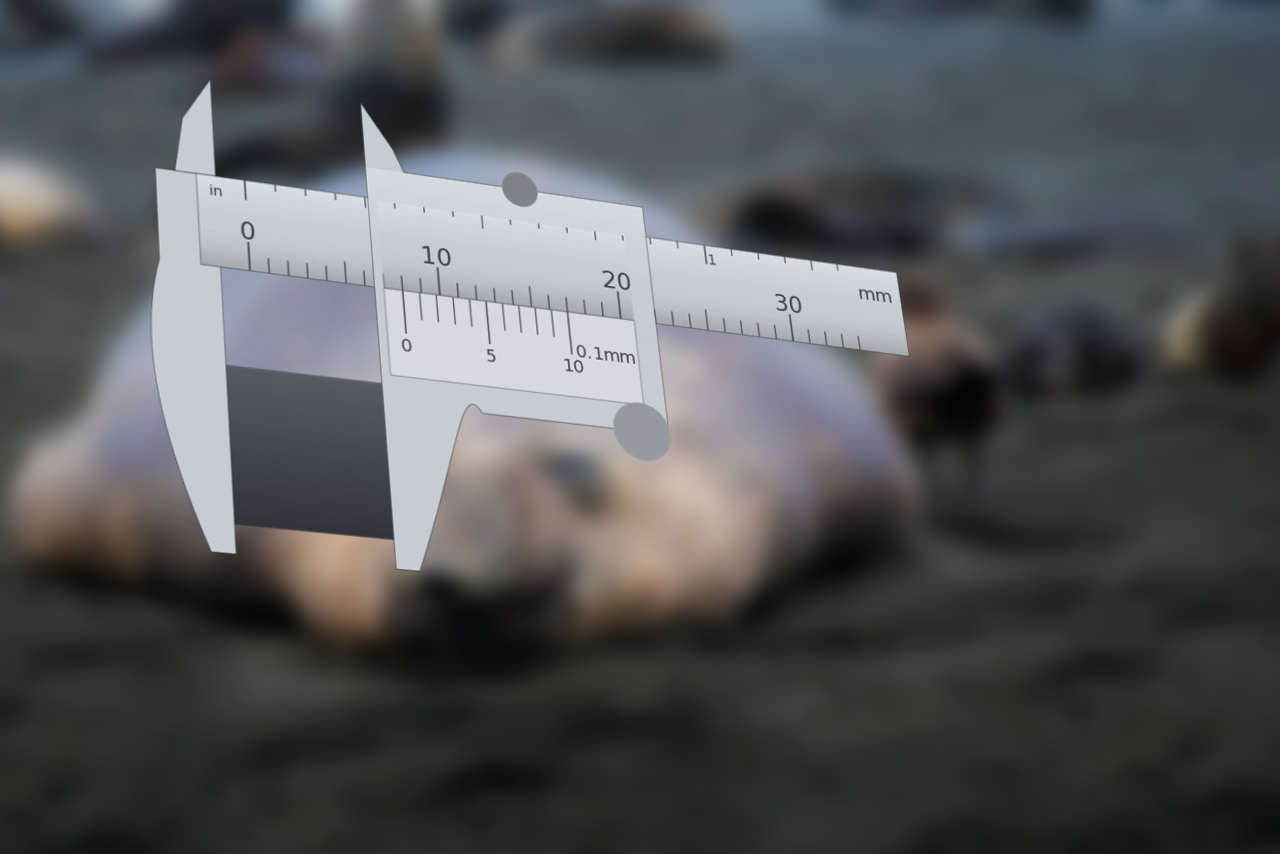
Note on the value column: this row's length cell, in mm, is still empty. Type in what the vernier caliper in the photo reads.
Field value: 8.0 mm
